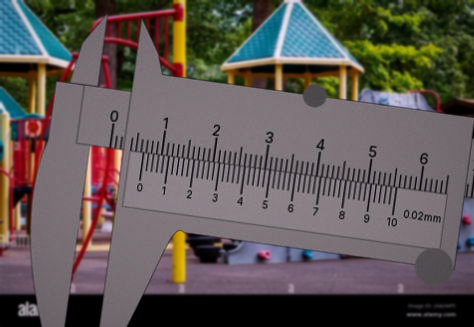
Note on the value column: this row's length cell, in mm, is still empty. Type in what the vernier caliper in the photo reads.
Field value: 6.5 mm
